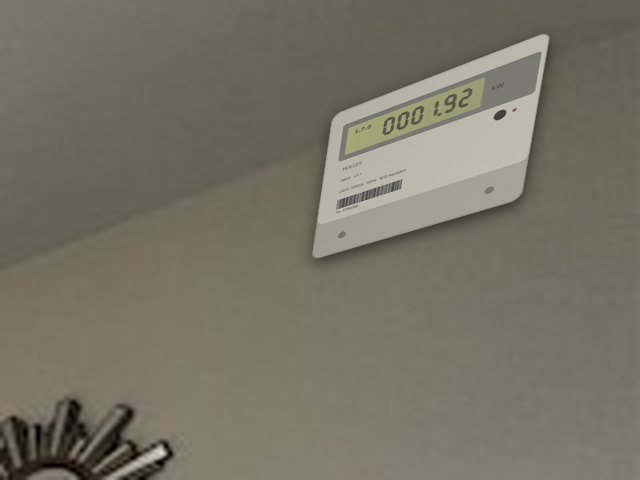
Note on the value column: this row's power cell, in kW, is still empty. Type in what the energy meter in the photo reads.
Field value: 1.92 kW
